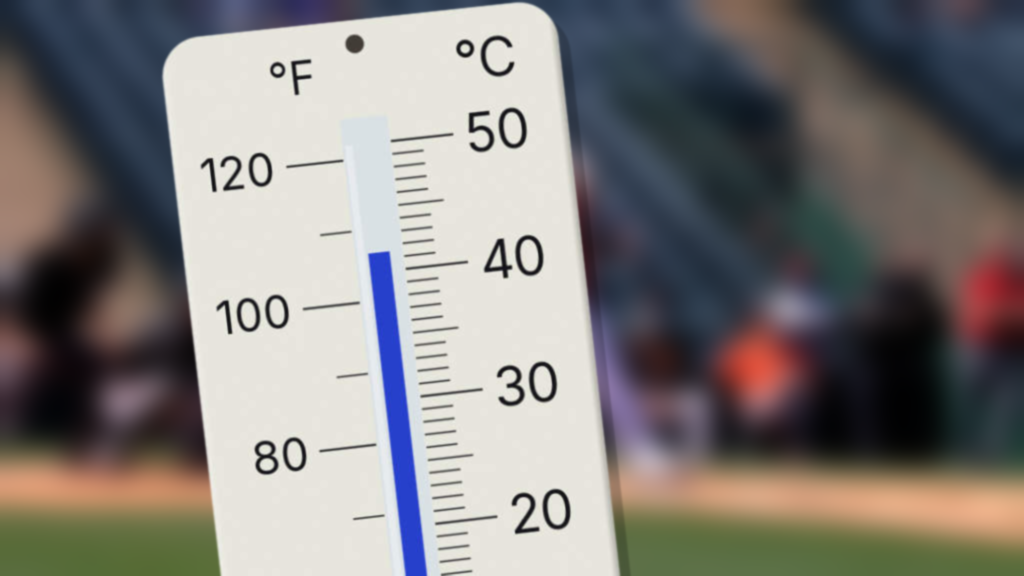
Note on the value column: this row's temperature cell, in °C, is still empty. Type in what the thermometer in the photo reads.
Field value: 41.5 °C
